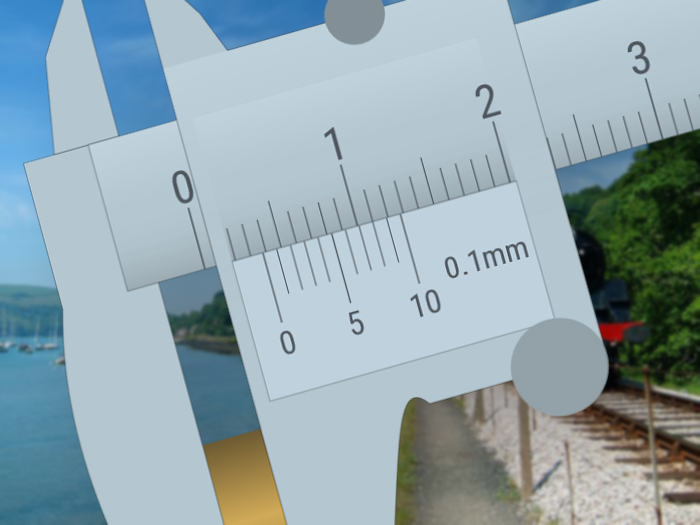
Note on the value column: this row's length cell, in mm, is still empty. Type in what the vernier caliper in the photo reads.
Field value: 3.8 mm
